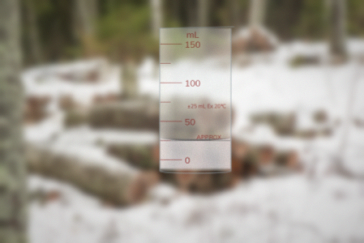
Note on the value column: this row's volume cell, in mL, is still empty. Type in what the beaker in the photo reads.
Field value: 25 mL
